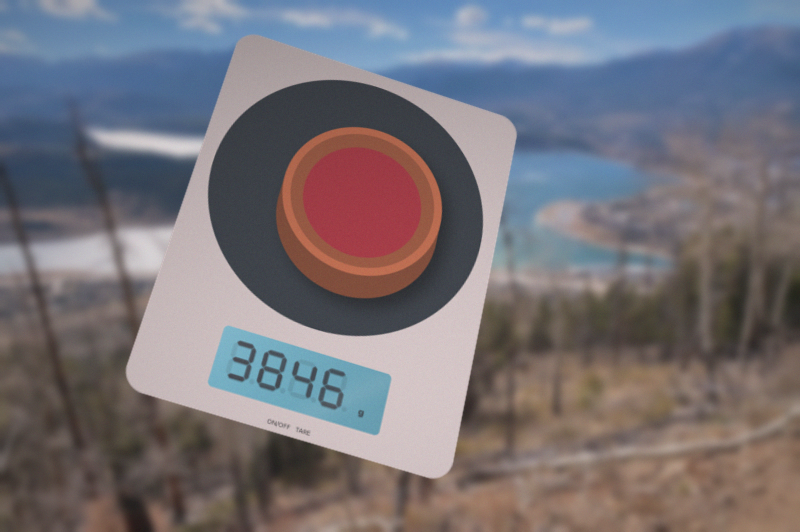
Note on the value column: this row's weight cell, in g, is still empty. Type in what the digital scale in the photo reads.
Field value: 3846 g
